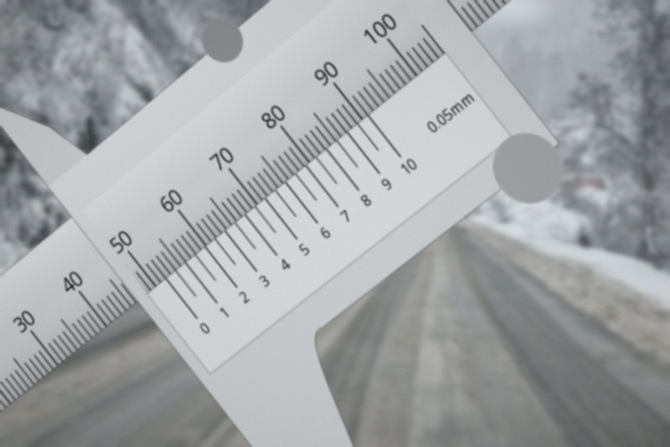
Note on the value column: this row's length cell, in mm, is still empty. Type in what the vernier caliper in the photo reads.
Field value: 52.0 mm
